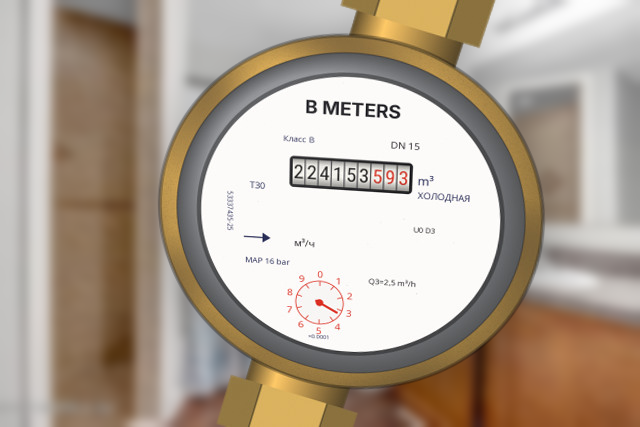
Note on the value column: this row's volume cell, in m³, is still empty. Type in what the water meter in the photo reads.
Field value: 224153.5933 m³
